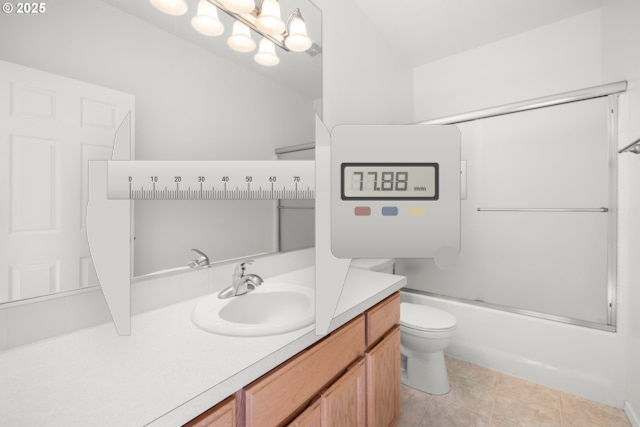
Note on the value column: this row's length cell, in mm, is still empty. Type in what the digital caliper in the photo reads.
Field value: 77.88 mm
